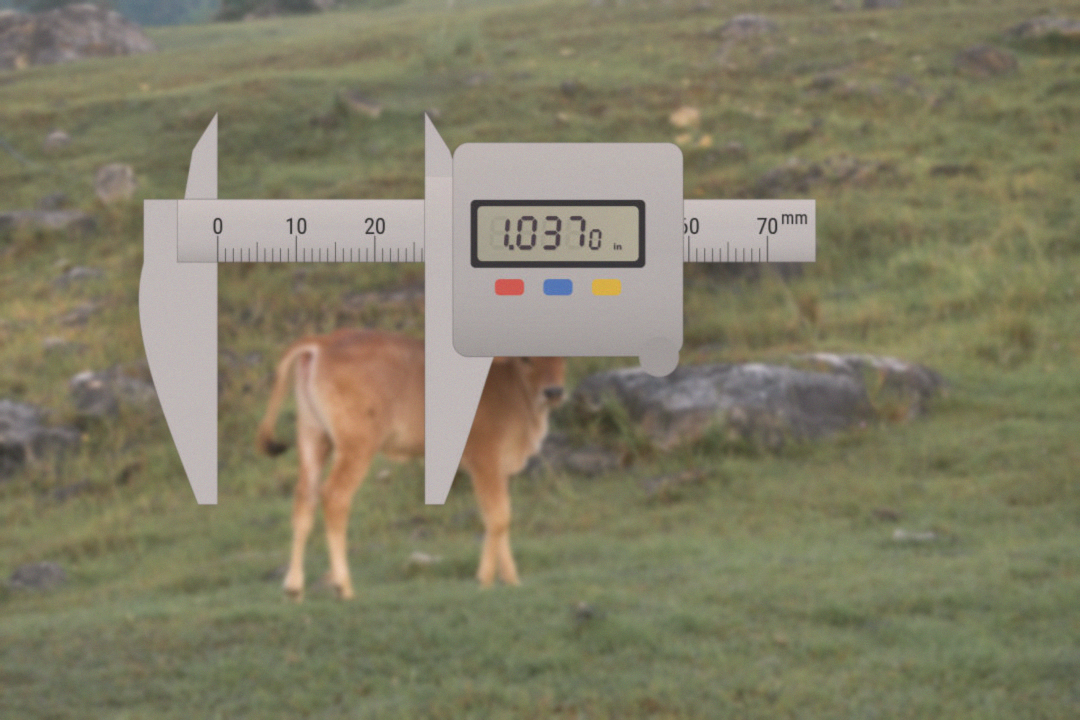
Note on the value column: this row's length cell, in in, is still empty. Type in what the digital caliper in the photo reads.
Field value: 1.0370 in
